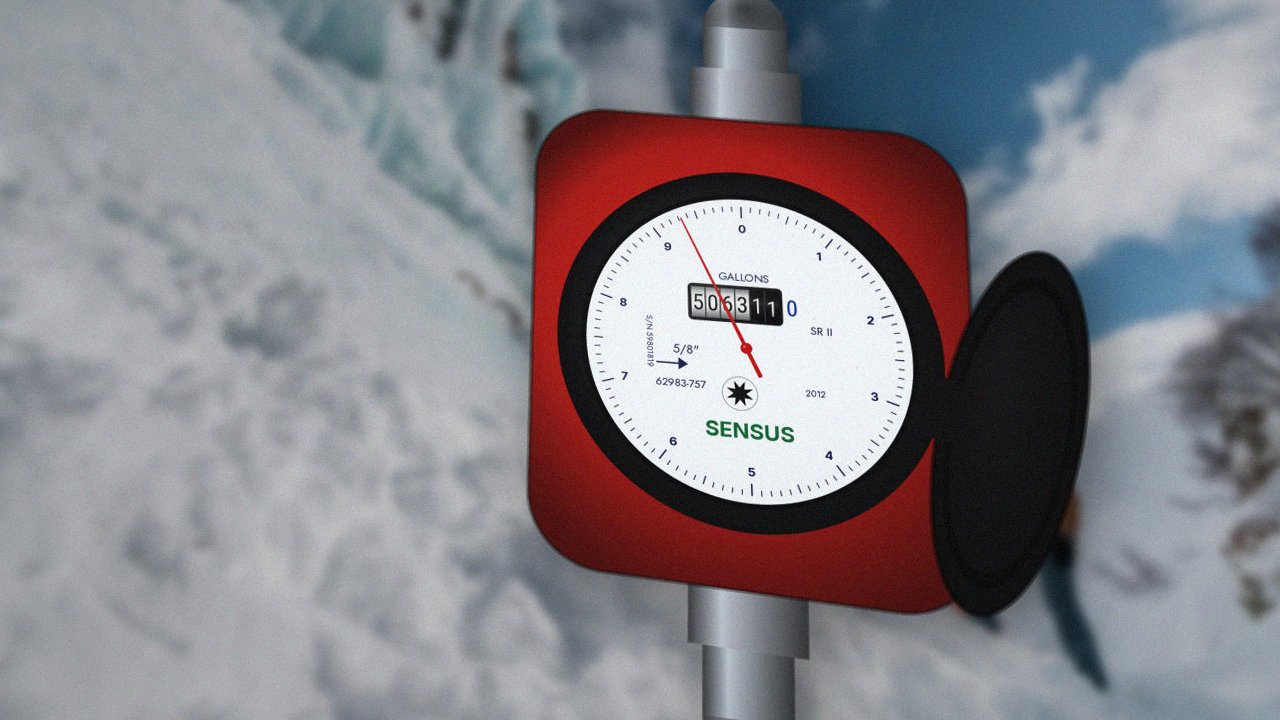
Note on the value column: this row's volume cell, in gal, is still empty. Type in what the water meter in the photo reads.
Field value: 5063109.3 gal
